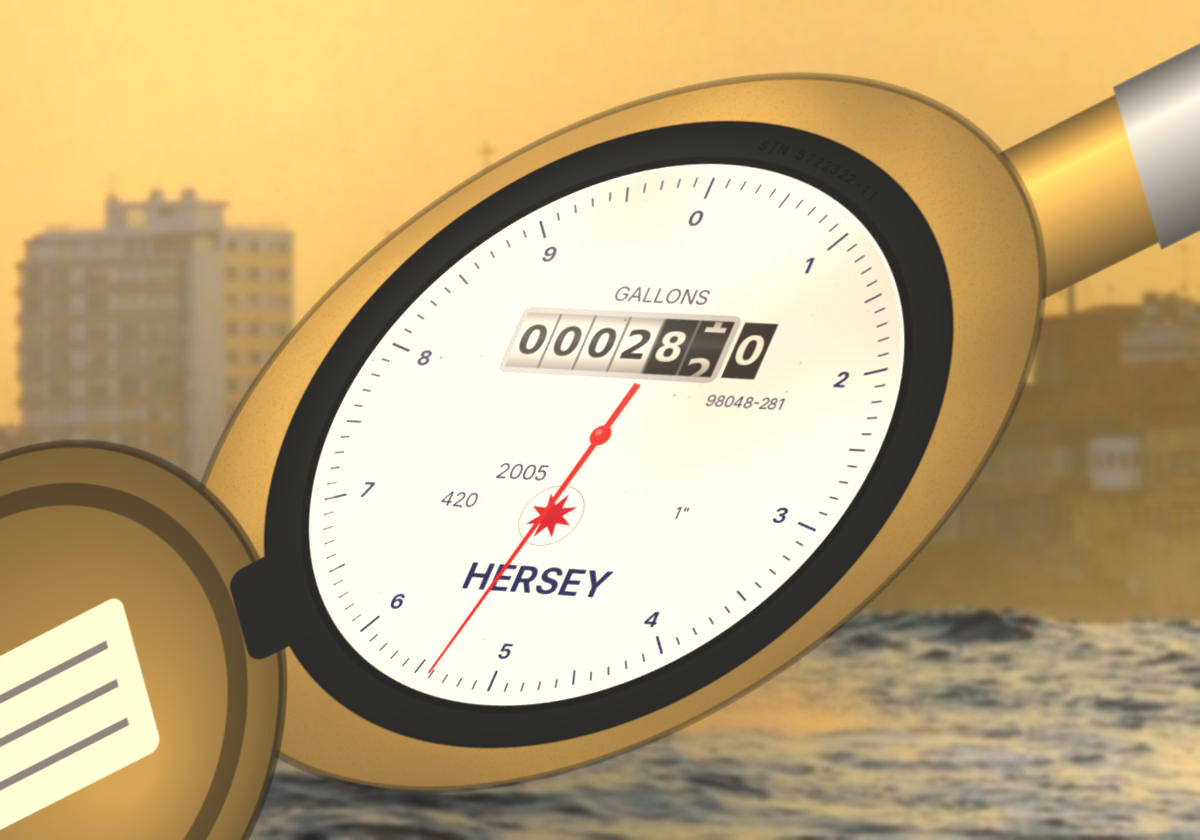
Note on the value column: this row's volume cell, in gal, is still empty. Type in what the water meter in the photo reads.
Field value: 2815.4 gal
